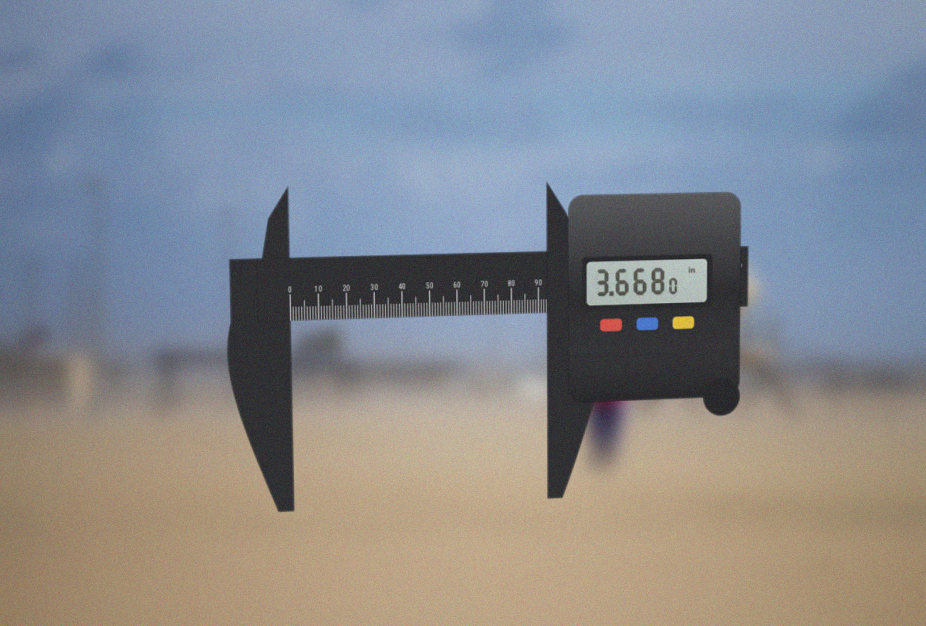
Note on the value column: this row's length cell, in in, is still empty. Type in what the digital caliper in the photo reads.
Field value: 3.6680 in
